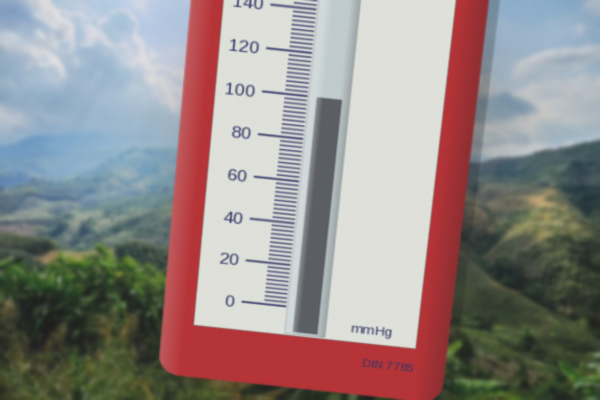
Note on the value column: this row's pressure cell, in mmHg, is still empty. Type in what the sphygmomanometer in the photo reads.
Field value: 100 mmHg
